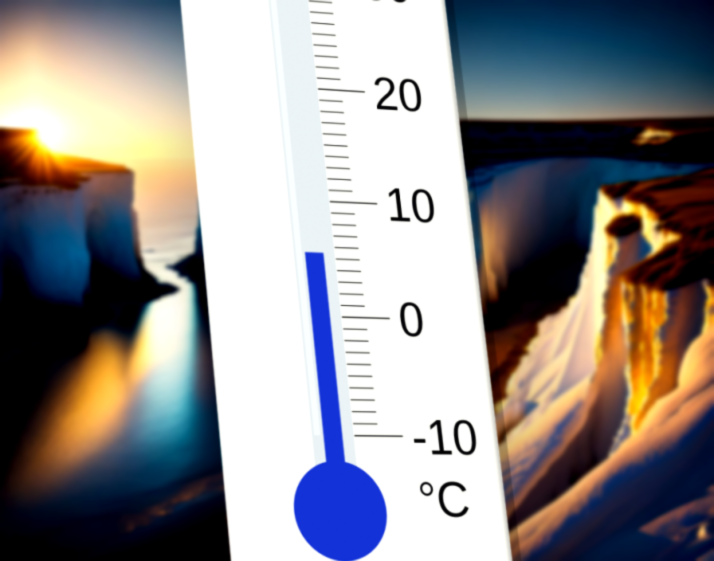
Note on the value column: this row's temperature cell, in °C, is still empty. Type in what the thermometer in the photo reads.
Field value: 5.5 °C
